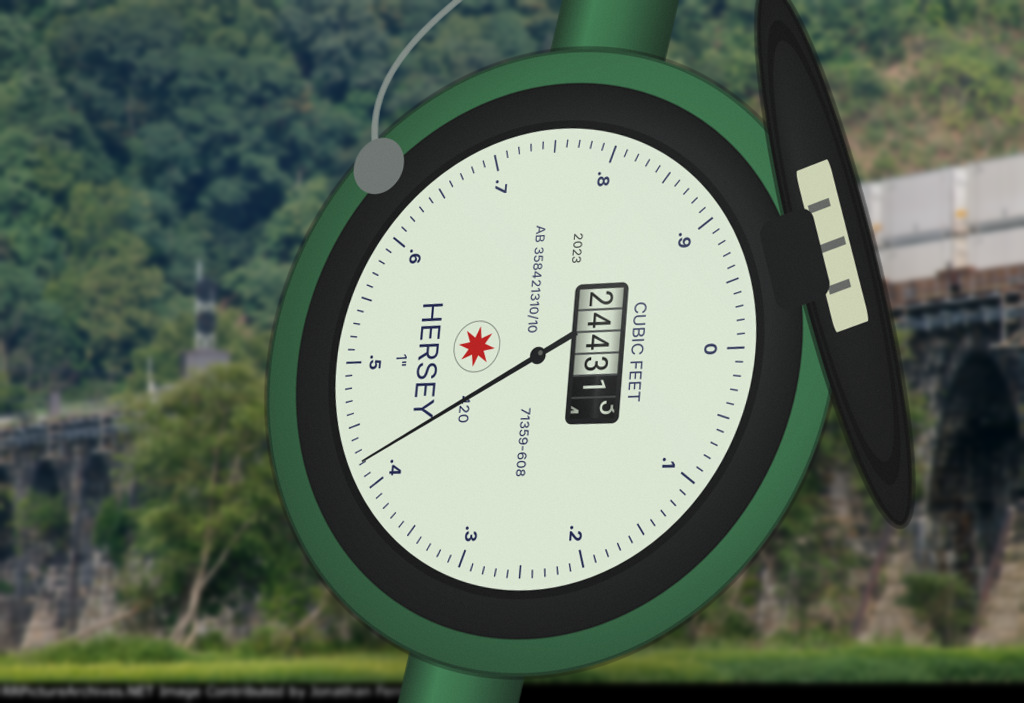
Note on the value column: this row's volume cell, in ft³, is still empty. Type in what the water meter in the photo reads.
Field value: 244313.42 ft³
